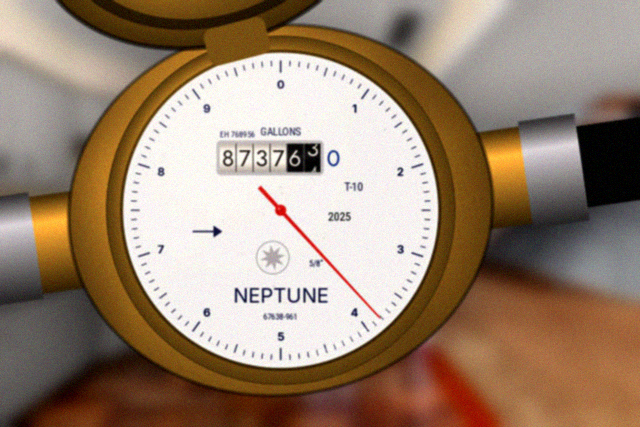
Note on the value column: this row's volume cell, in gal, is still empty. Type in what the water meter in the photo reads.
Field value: 8737633.8 gal
